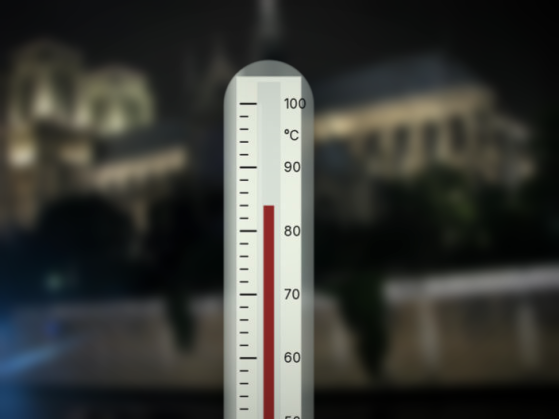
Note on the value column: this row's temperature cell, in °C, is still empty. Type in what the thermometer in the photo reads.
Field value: 84 °C
